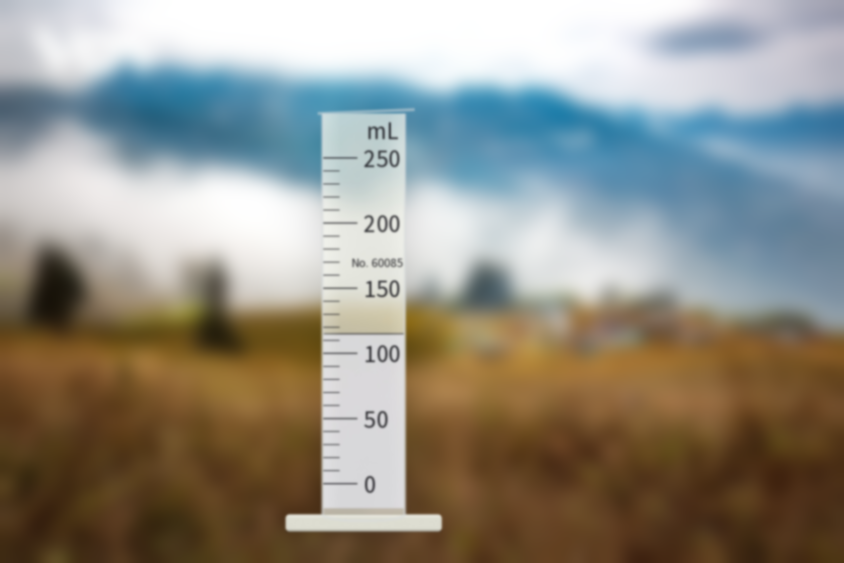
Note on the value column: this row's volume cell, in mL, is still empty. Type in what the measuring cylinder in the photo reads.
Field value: 115 mL
